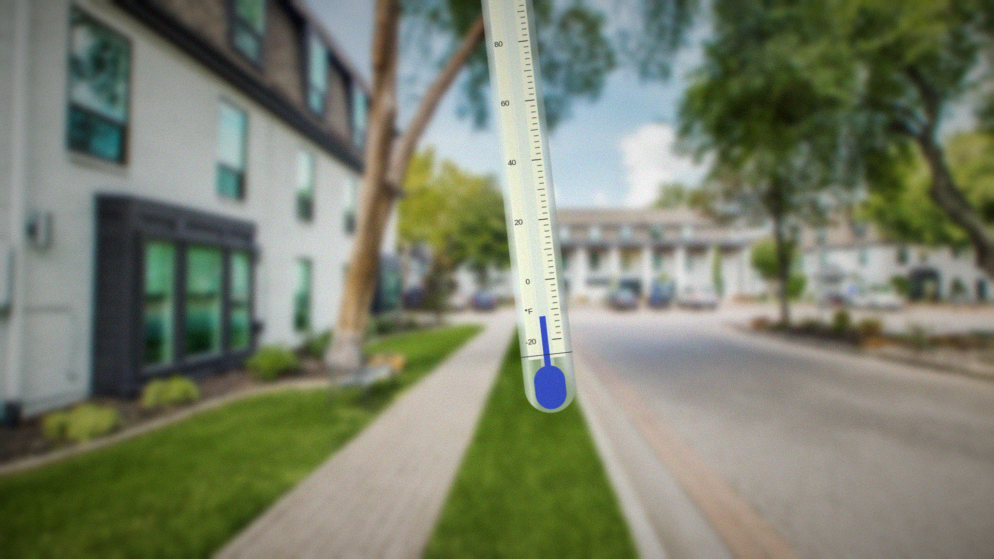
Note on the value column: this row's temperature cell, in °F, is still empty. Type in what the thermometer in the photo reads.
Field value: -12 °F
